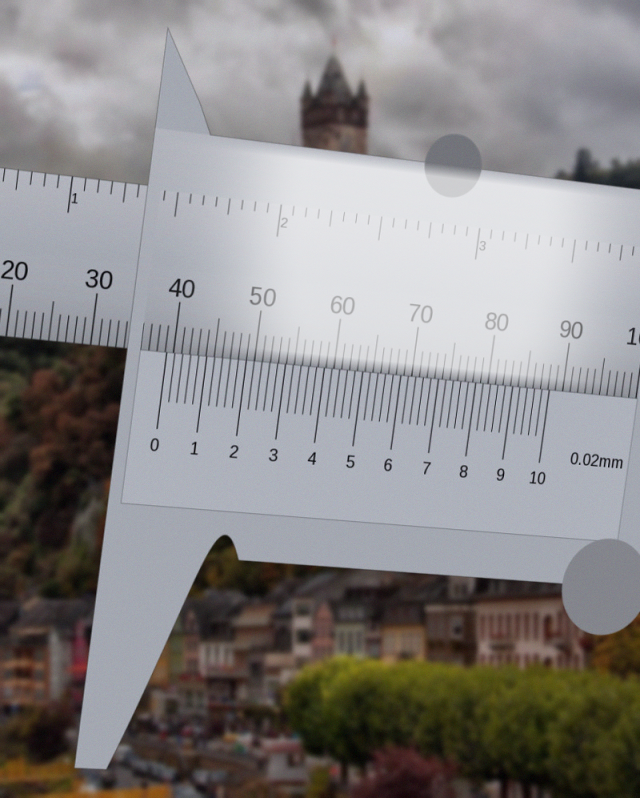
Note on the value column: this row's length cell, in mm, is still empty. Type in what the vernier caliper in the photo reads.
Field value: 39.2 mm
